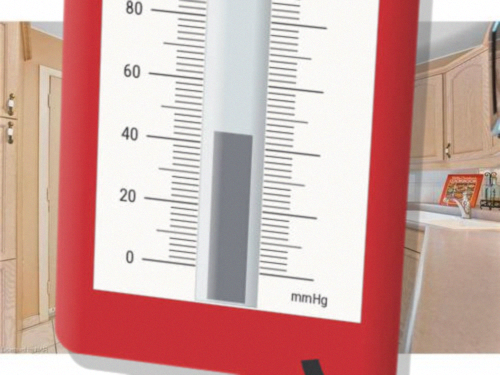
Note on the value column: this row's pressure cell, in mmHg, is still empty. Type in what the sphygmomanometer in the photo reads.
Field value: 44 mmHg
